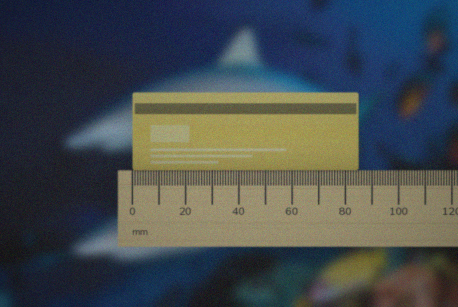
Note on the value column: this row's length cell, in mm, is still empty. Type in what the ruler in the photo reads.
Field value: 85 mm
